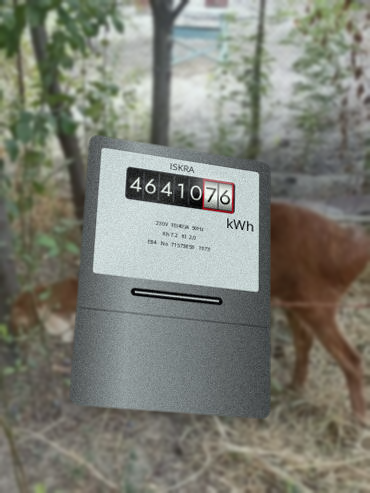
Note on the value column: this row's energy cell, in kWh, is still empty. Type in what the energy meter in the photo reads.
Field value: 46410.76 kWh
